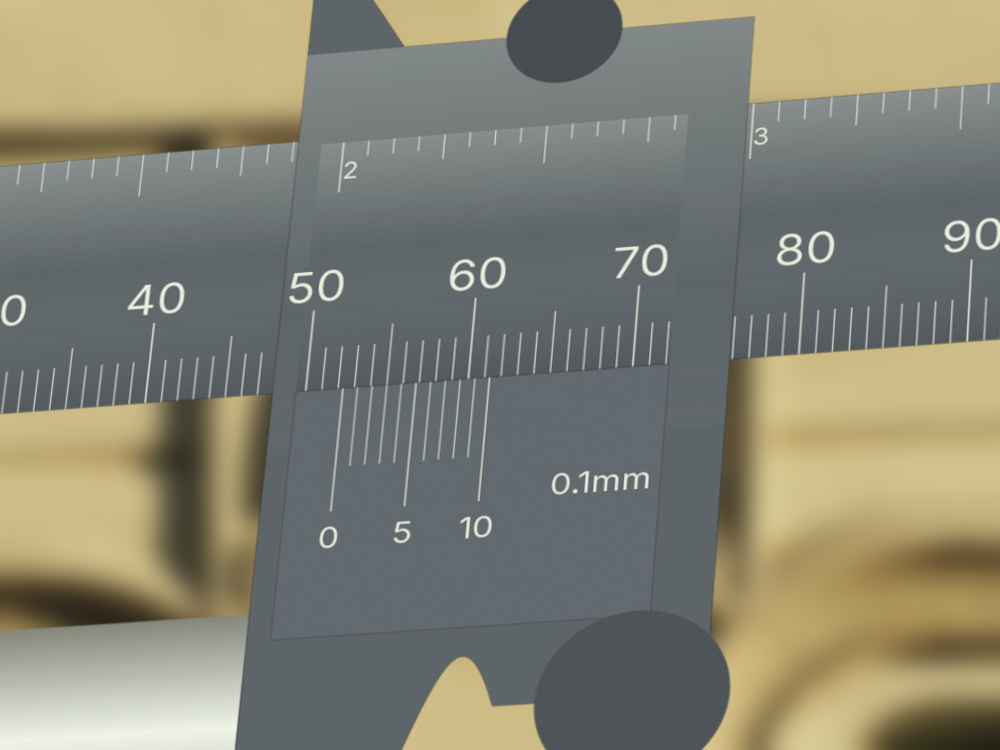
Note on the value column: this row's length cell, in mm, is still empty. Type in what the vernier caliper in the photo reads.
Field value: 52.3 mm
